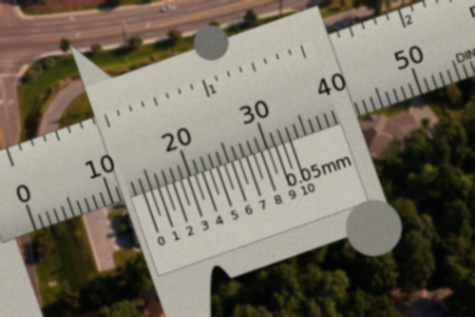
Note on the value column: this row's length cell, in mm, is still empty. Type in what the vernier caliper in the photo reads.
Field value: 14.0 mm
